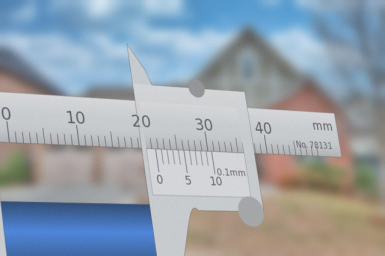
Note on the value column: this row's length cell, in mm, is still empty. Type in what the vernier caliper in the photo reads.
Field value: 21.6 mm
